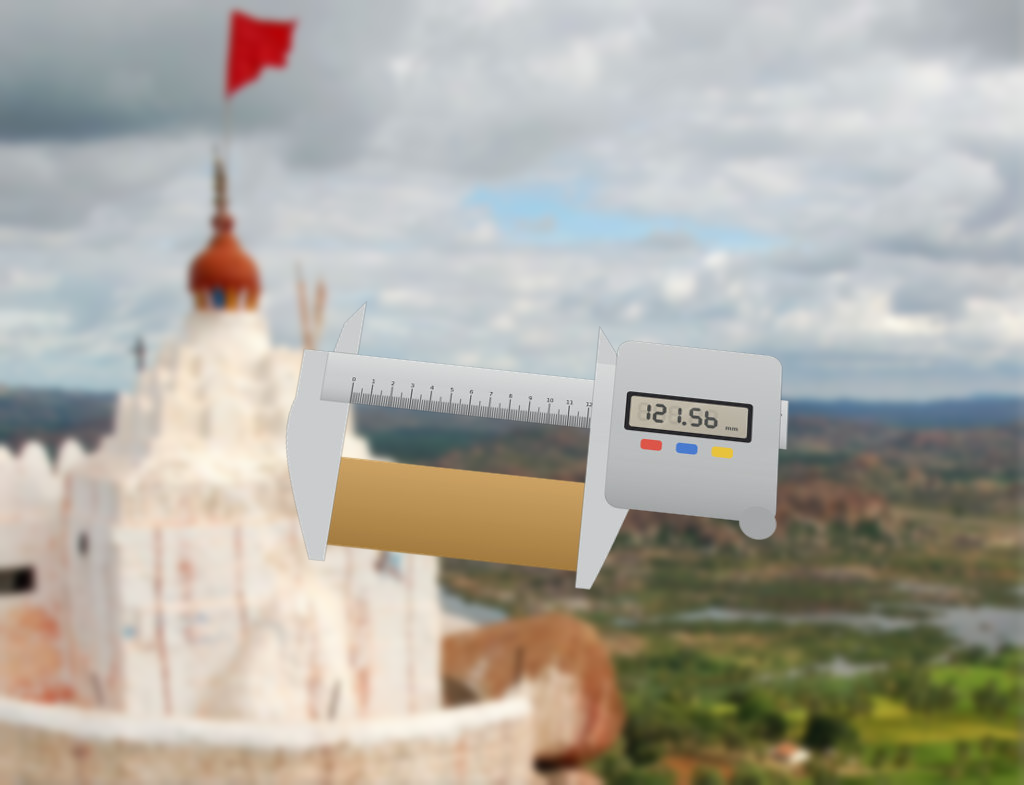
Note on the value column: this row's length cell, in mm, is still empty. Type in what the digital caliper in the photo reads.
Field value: 121.56 mm
